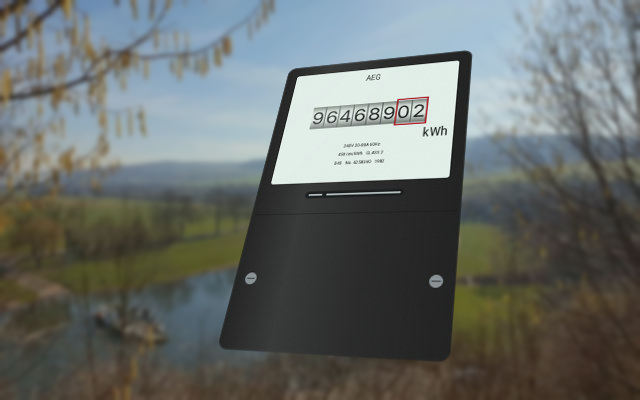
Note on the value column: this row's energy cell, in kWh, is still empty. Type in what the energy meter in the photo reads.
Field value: 964689.02 kWh
